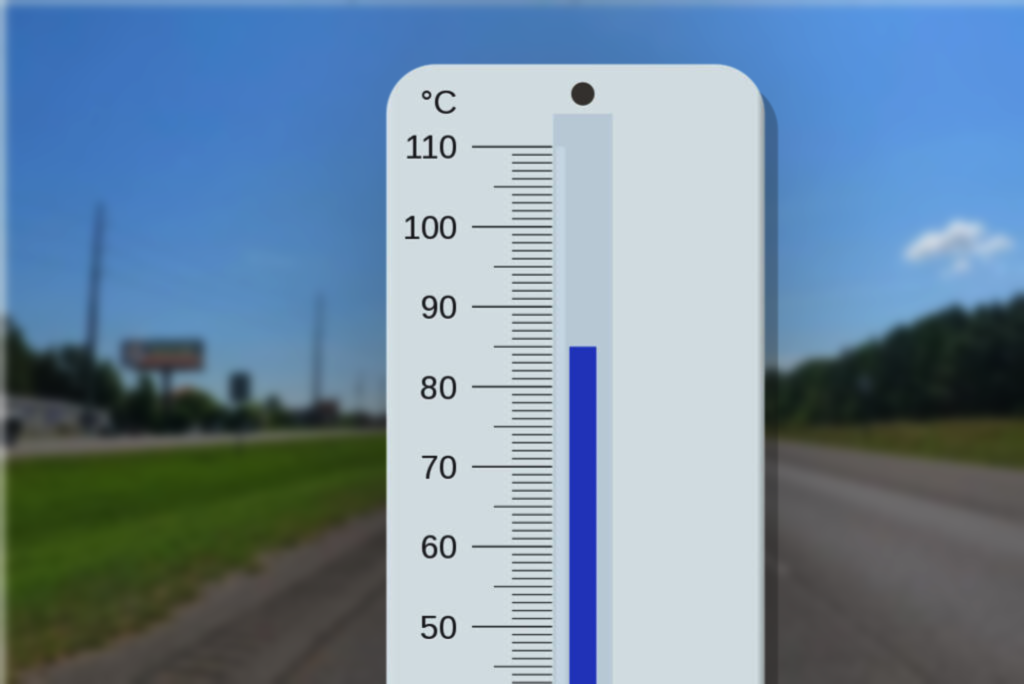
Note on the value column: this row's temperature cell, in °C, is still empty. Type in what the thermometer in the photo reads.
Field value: 85 °C
